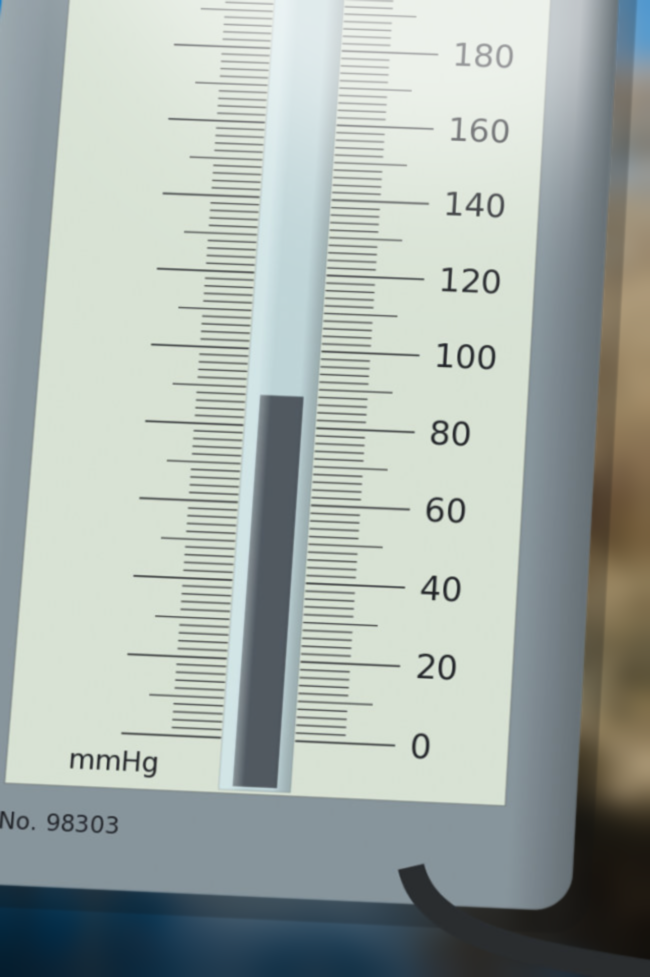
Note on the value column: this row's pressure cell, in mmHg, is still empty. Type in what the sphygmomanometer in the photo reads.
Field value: 88 mmHg
